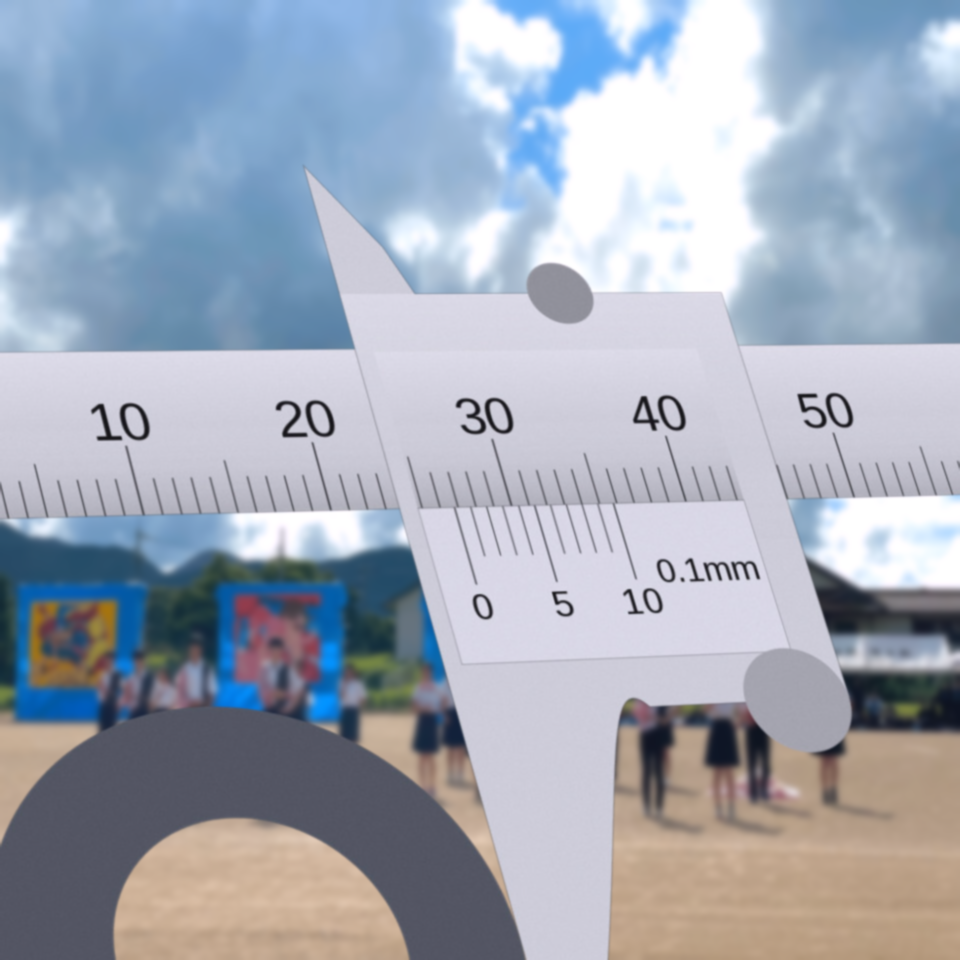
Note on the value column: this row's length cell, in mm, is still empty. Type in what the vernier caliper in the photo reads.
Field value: 26.8 mm
